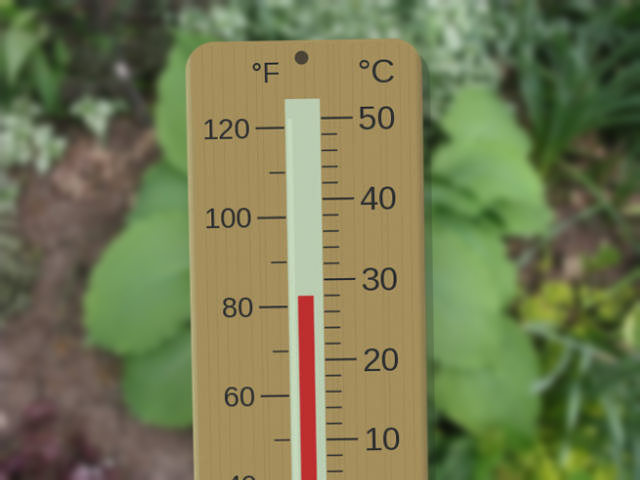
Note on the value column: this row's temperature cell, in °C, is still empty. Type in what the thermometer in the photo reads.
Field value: 28 °C
